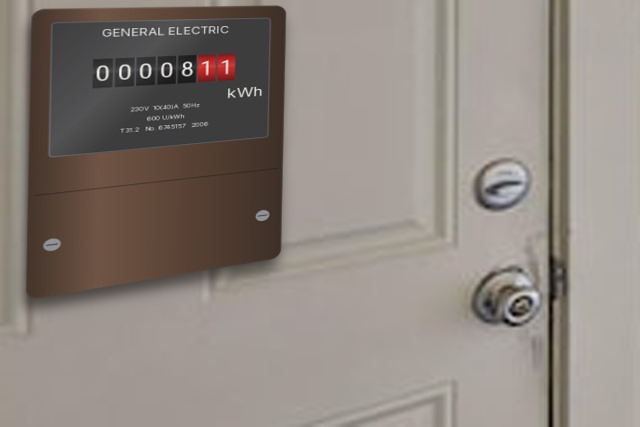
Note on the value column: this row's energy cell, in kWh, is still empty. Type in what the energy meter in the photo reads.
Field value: 8.11 kWh
